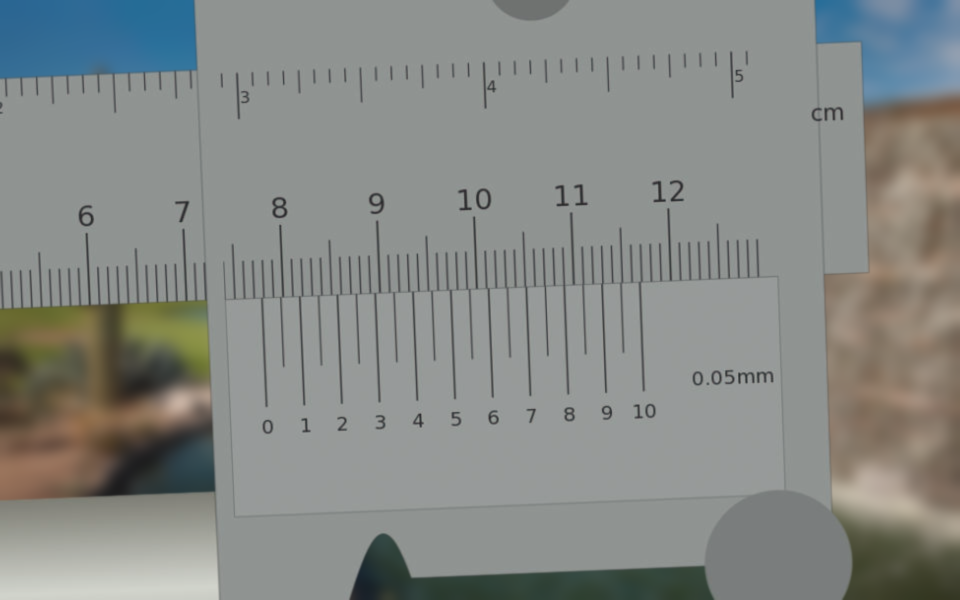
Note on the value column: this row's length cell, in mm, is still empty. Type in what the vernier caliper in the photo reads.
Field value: 77.8 mm
